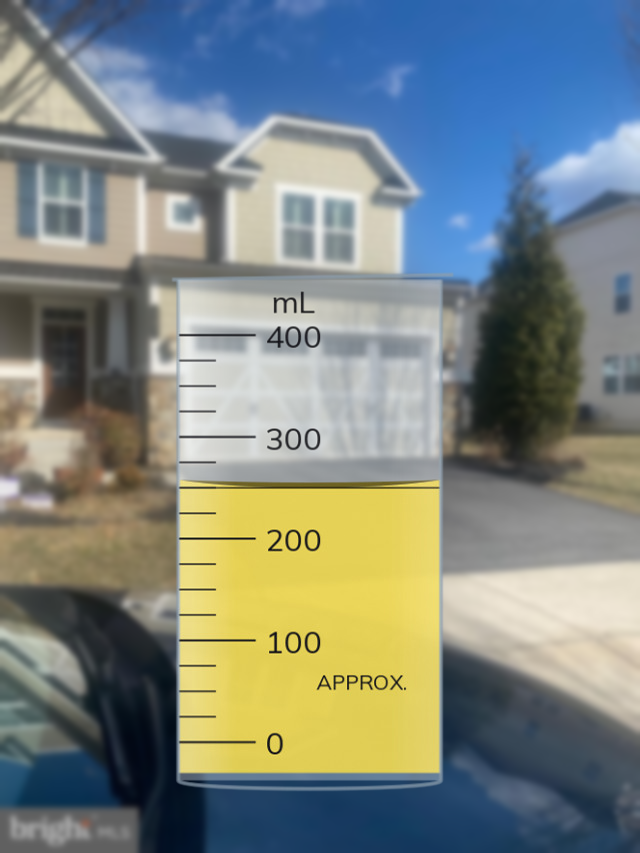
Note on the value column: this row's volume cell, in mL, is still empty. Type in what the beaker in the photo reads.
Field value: 250 mL
